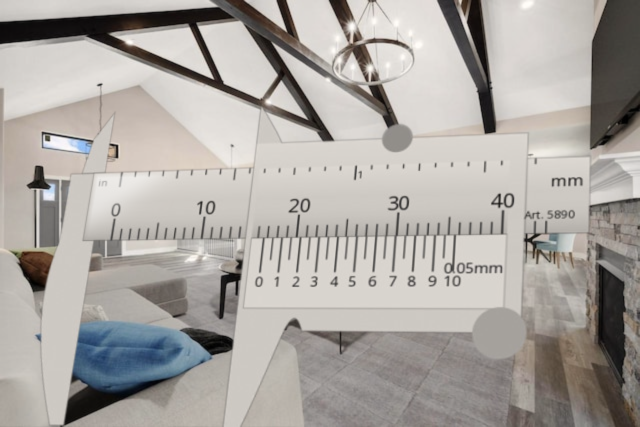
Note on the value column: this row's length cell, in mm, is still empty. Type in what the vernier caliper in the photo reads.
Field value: 16.6 mm
